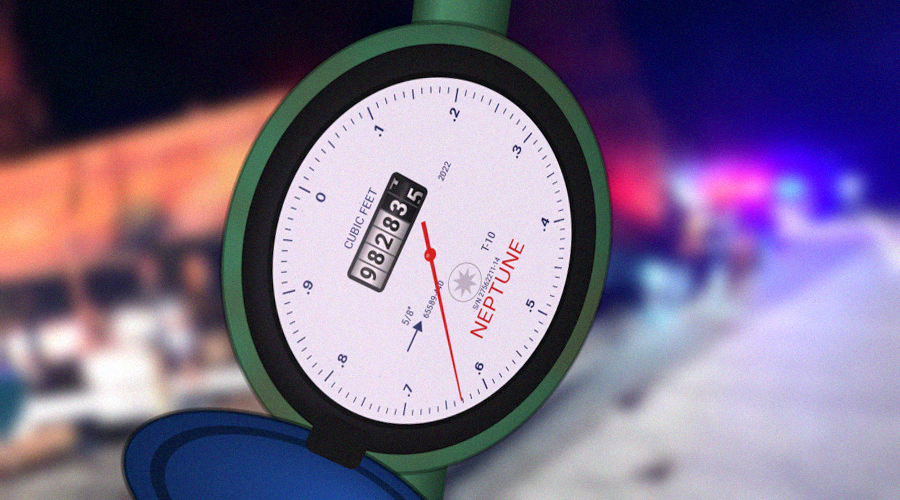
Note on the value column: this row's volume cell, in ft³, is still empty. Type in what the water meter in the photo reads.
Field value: 982834.63 ft³
